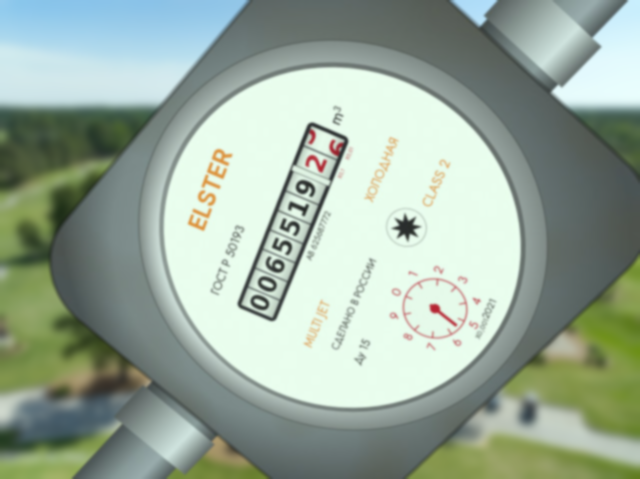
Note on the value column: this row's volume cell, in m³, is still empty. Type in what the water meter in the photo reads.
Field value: 65519.255 m³
